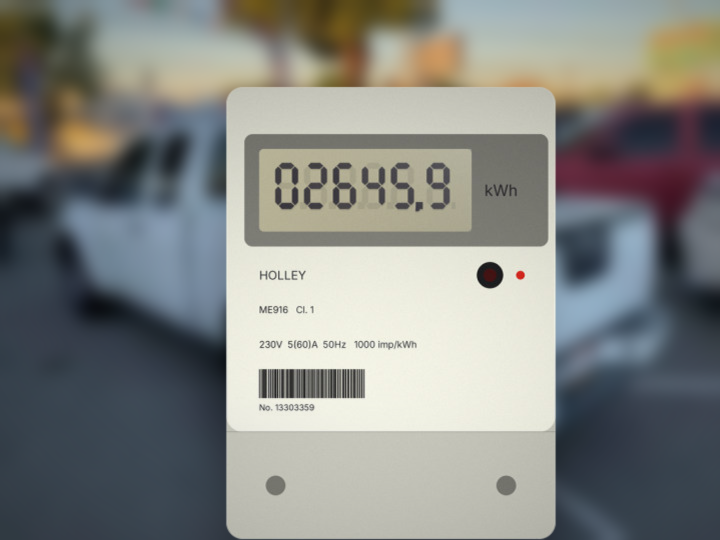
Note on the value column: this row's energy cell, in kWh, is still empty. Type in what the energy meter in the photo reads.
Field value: 2645.9 kWh
